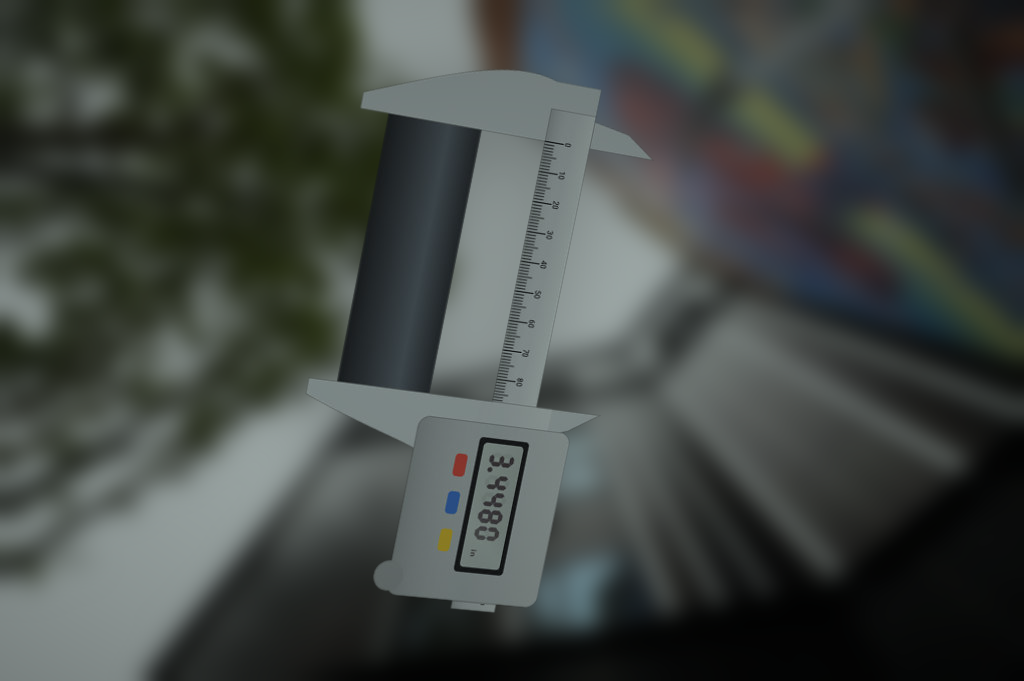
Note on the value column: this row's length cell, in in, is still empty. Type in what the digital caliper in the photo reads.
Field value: 3.4480 in
